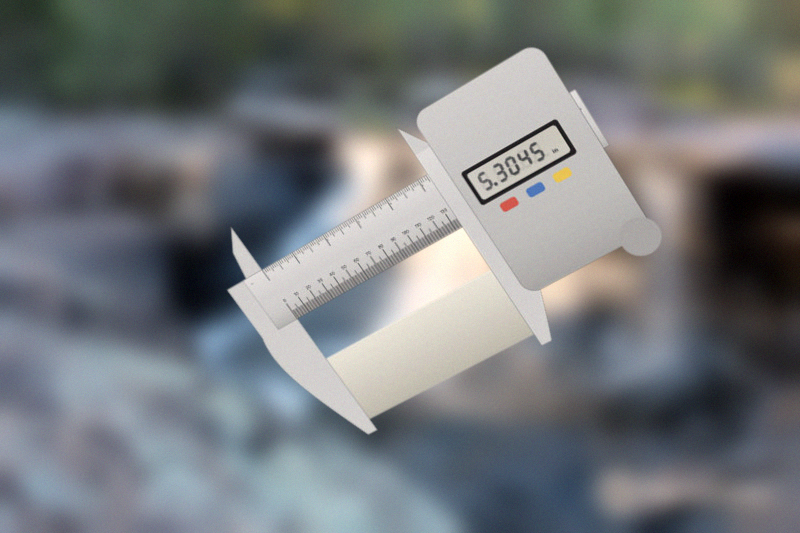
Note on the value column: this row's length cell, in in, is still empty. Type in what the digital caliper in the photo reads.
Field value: 5.3045 in
